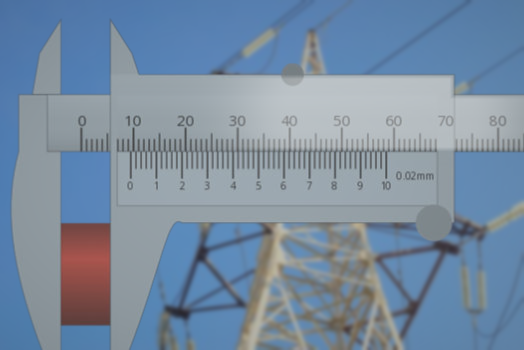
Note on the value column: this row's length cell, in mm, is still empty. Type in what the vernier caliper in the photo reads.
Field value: 9.5 mm
